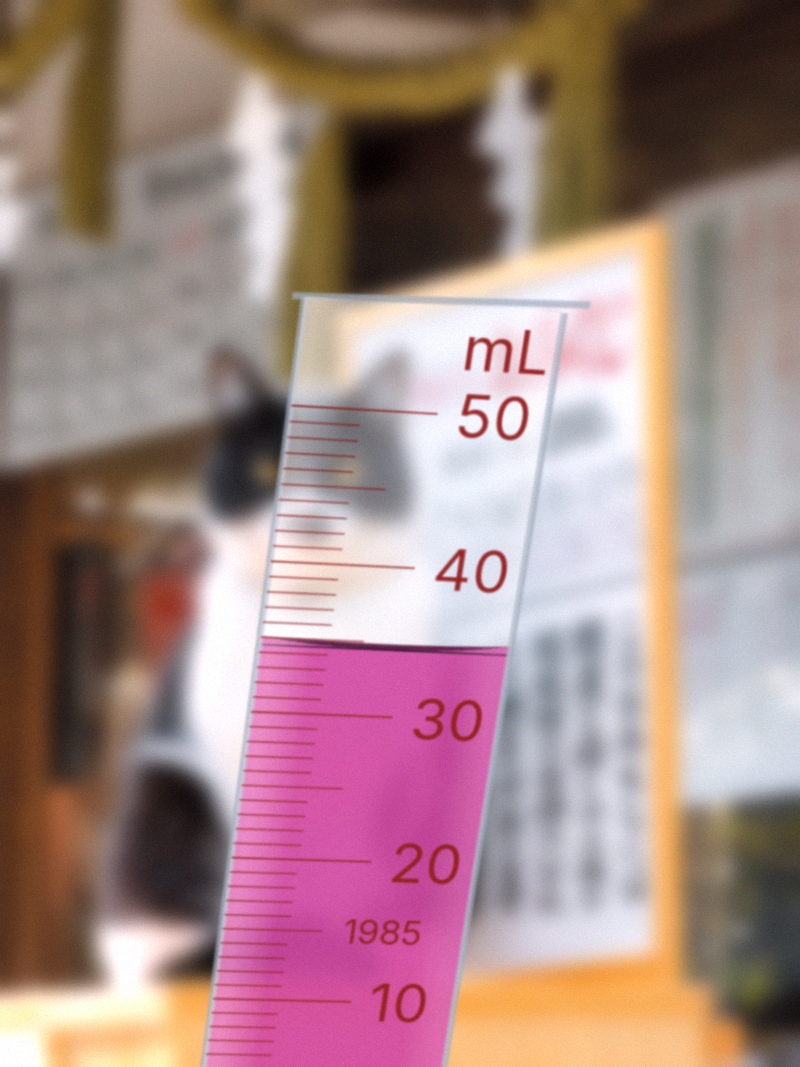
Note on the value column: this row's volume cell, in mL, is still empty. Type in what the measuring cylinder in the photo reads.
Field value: 34.5 mL
